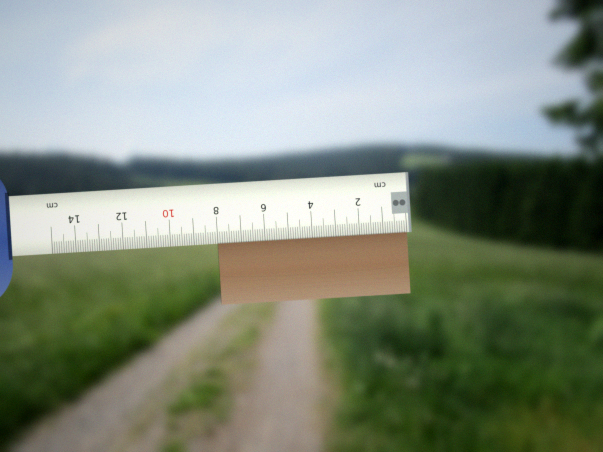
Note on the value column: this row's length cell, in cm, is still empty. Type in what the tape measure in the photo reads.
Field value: 8 cm
